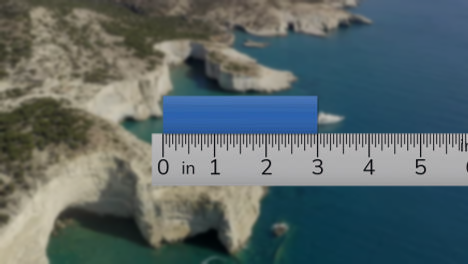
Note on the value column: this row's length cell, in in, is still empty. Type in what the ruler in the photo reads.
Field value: 3 in
